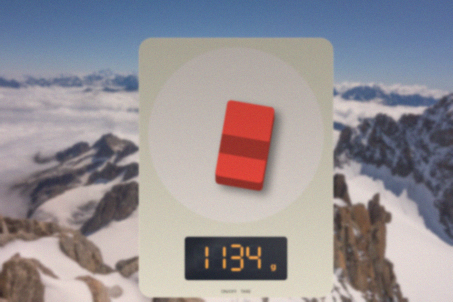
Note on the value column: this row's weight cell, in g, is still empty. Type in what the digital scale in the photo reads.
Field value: 1134 g
